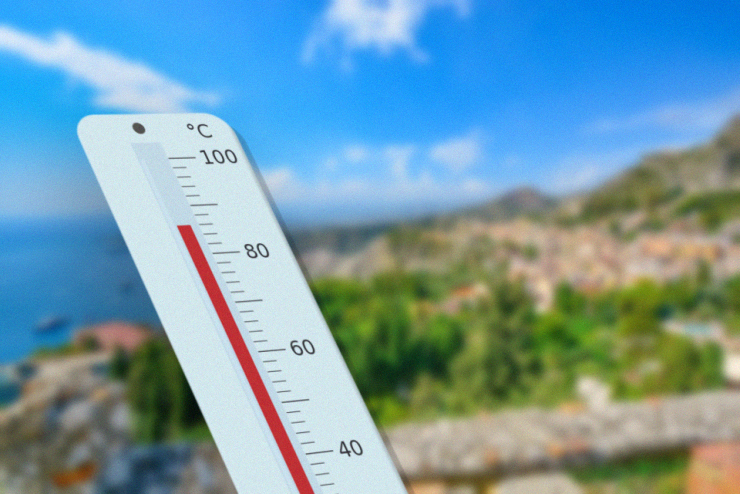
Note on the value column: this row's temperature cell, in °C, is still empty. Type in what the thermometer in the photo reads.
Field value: 86 °C
